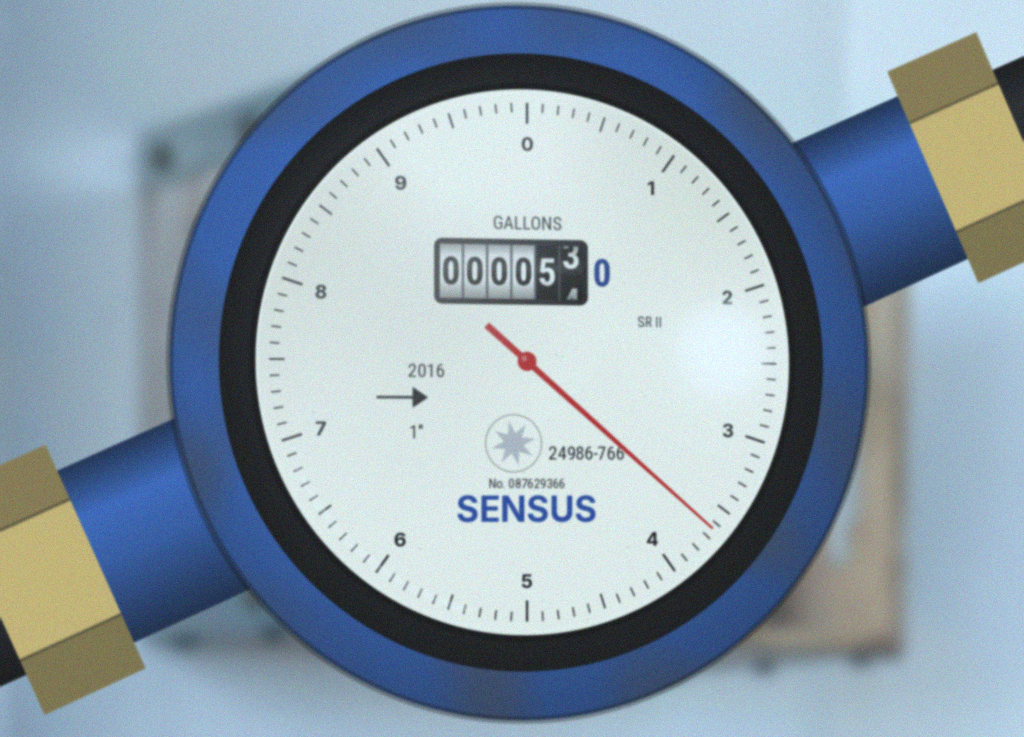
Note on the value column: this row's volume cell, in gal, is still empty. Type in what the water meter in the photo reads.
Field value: 533.6 gal
